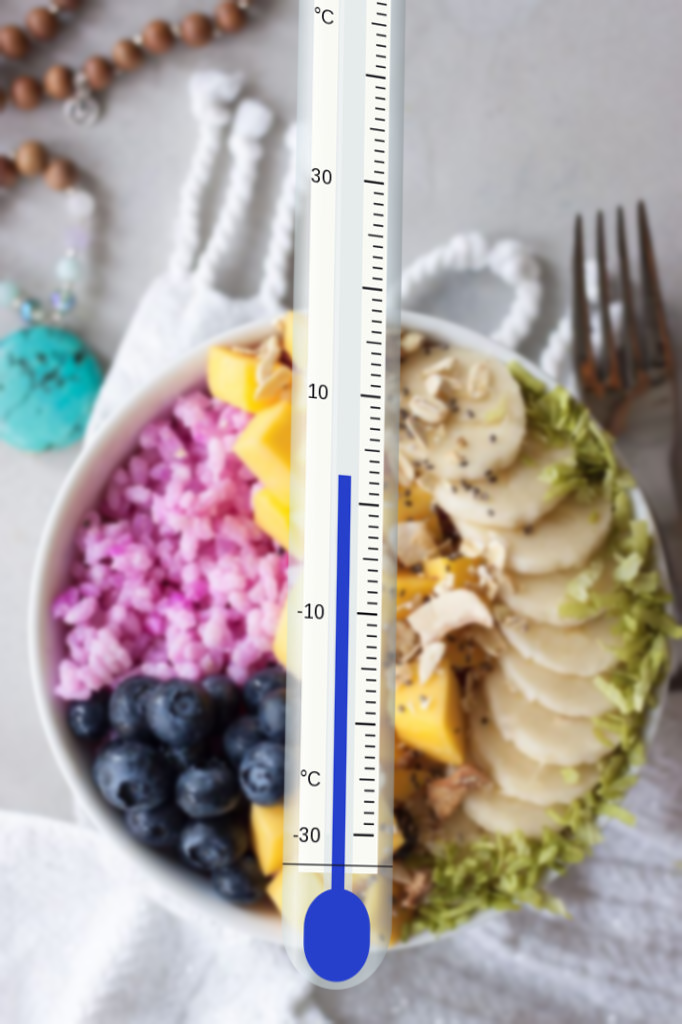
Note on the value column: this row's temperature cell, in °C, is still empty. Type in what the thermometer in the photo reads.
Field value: 2.5 °C
